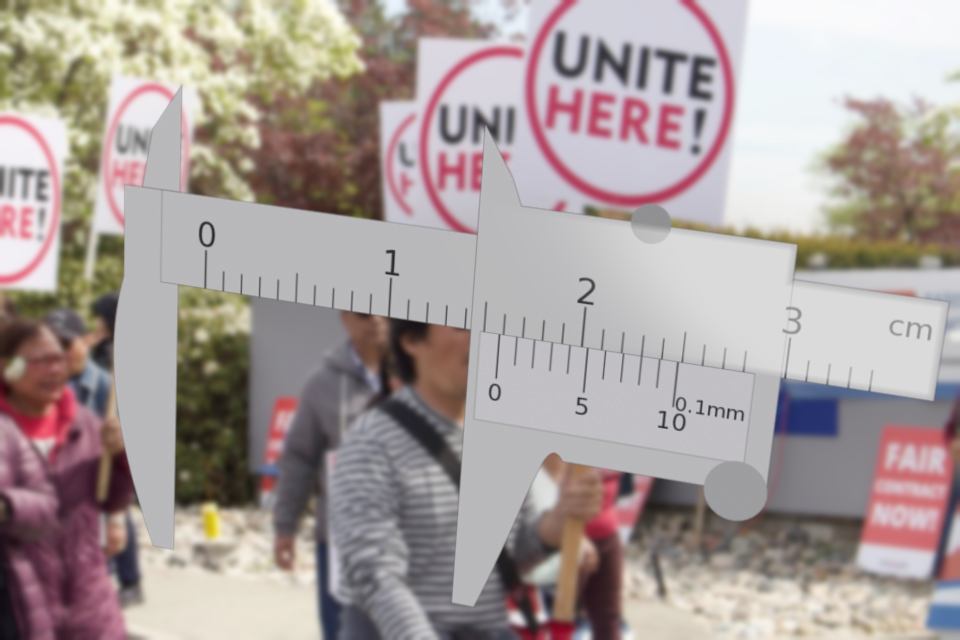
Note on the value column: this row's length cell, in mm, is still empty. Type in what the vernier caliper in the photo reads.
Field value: 15.8 mm
